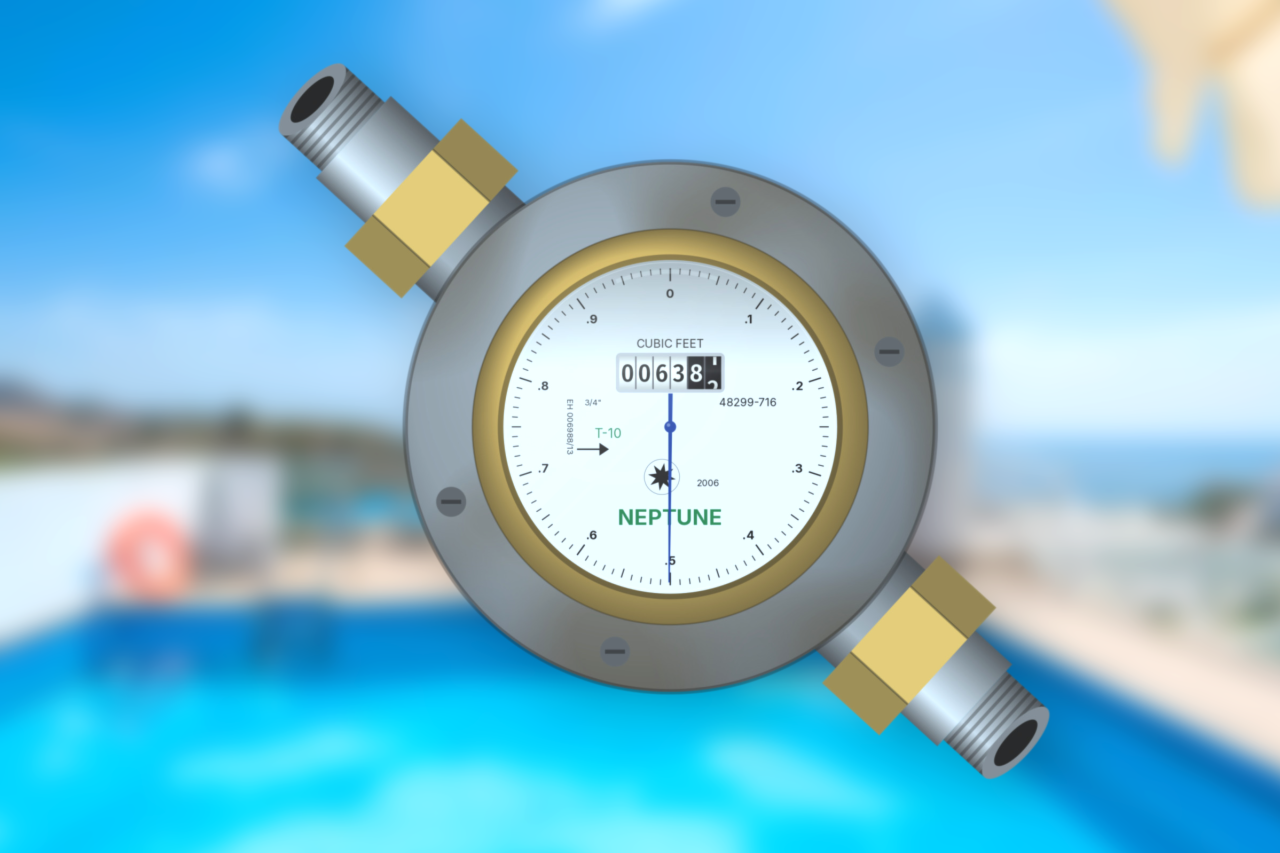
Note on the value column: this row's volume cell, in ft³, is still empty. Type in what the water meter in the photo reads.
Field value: 6381.50 ft³
